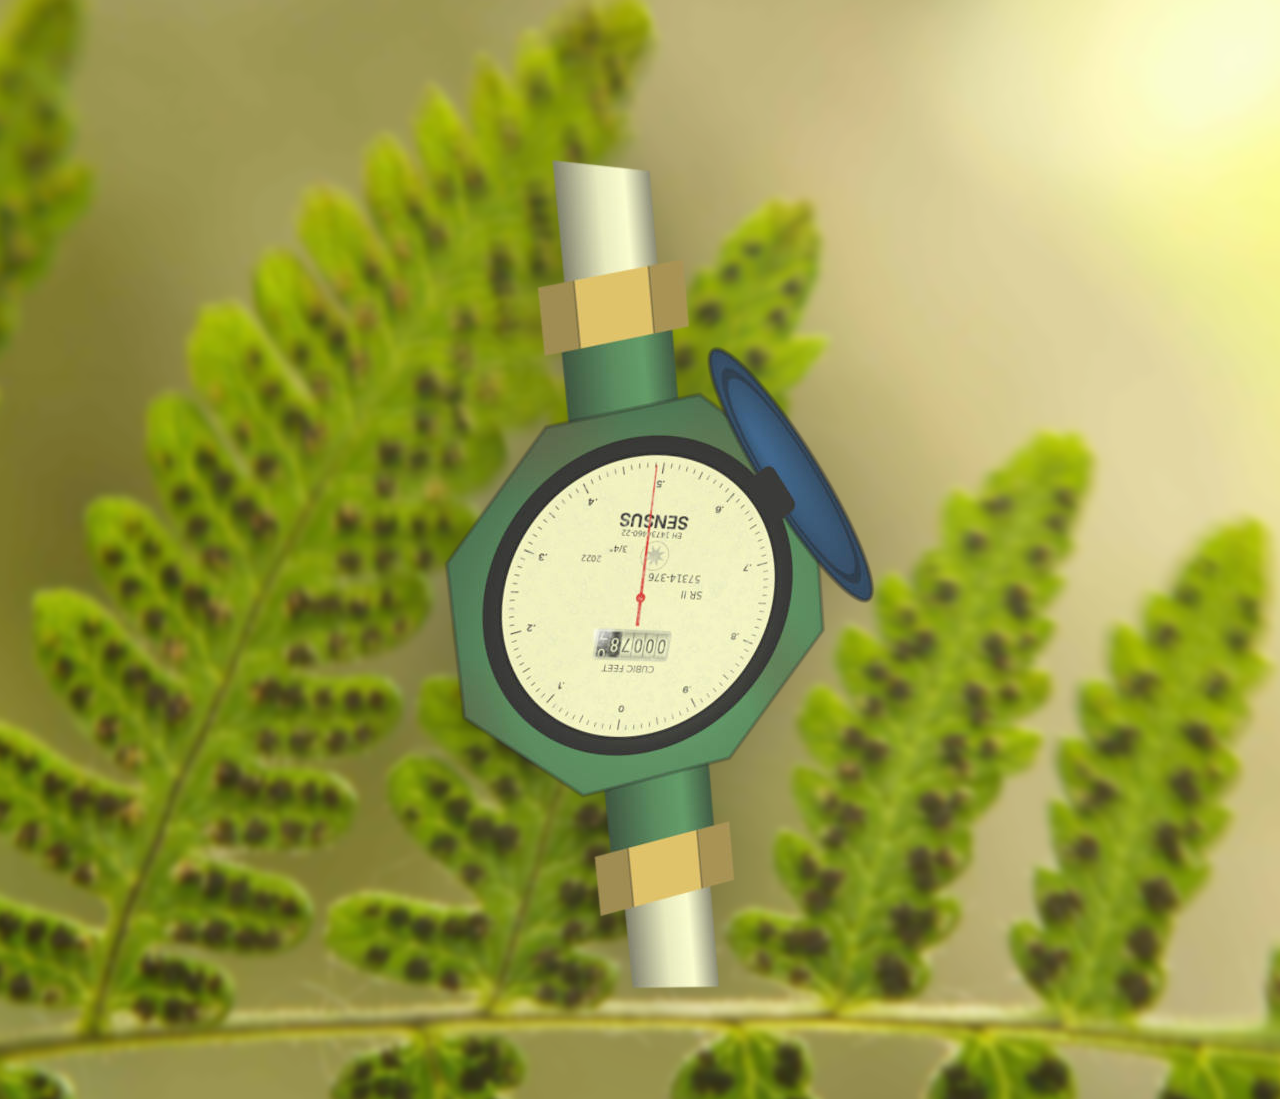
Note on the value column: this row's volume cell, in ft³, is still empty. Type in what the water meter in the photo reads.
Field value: 786.49 ft³
